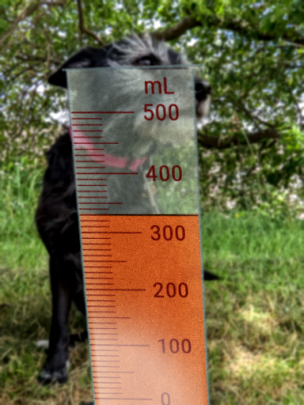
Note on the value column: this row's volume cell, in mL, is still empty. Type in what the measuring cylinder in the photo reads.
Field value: 330 mL
